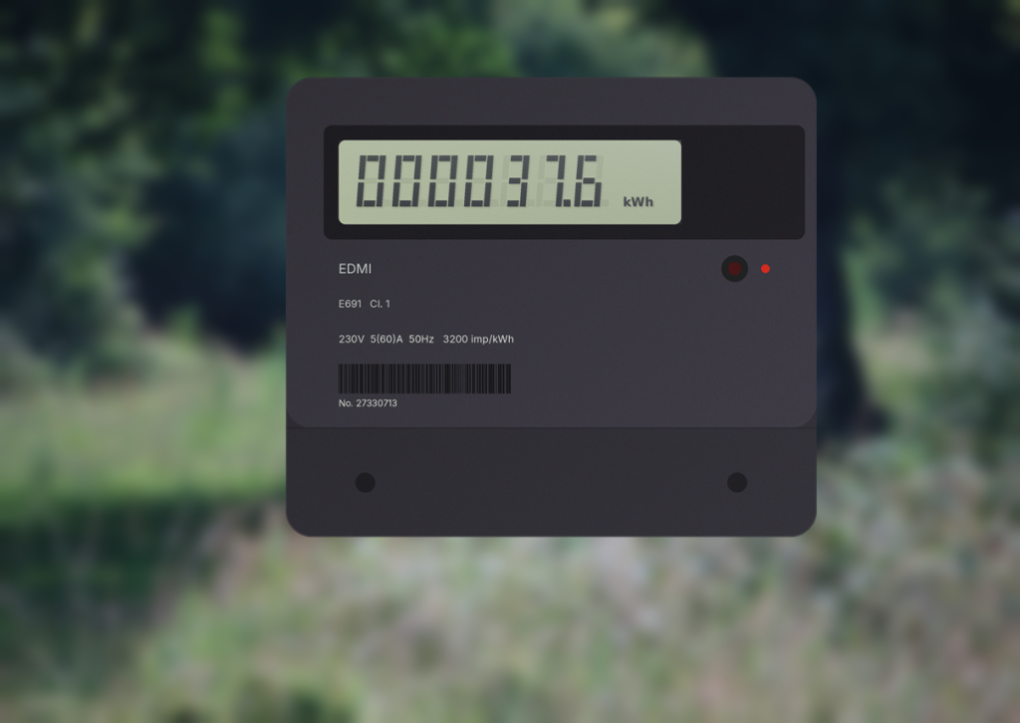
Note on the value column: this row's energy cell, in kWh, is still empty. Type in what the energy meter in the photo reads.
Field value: 37.6 kWh
